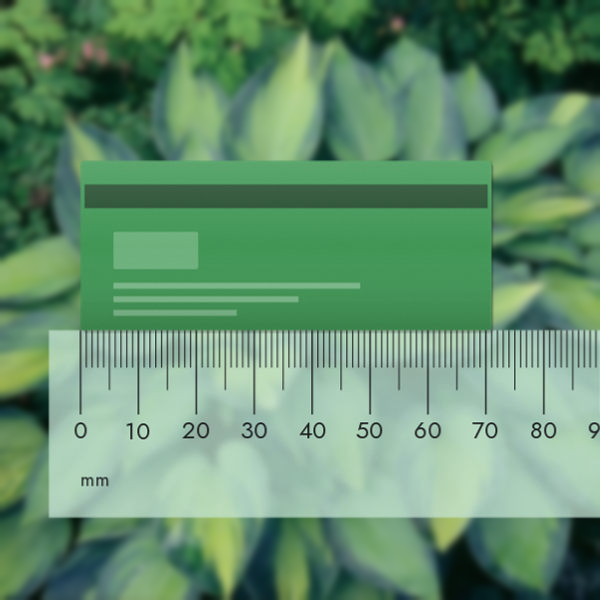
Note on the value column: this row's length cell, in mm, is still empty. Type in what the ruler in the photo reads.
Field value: 71 mm
